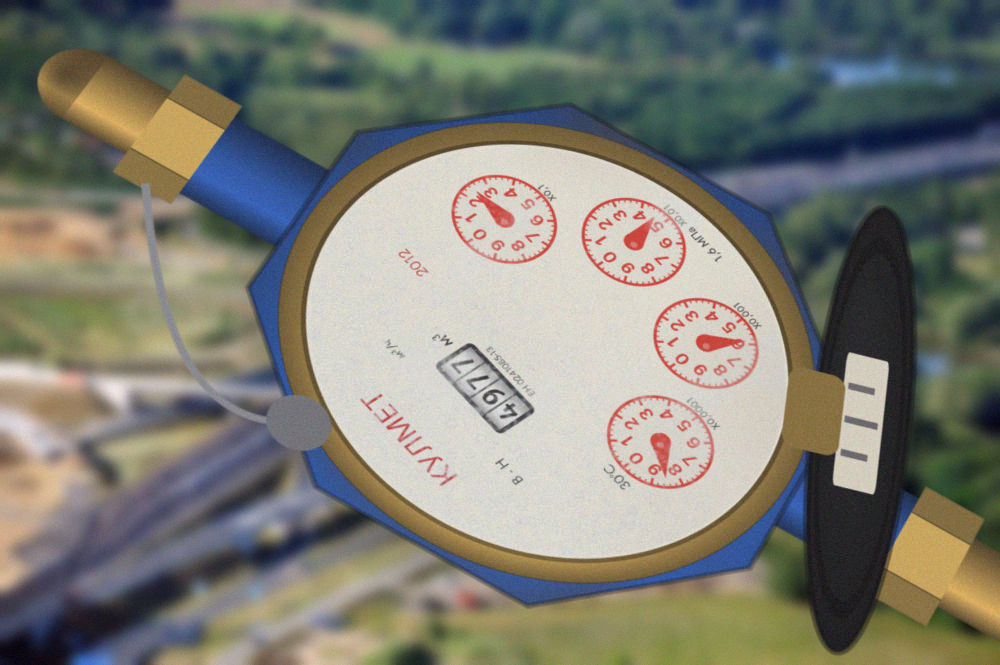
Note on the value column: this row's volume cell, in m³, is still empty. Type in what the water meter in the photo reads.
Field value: 4977.2458 m³
